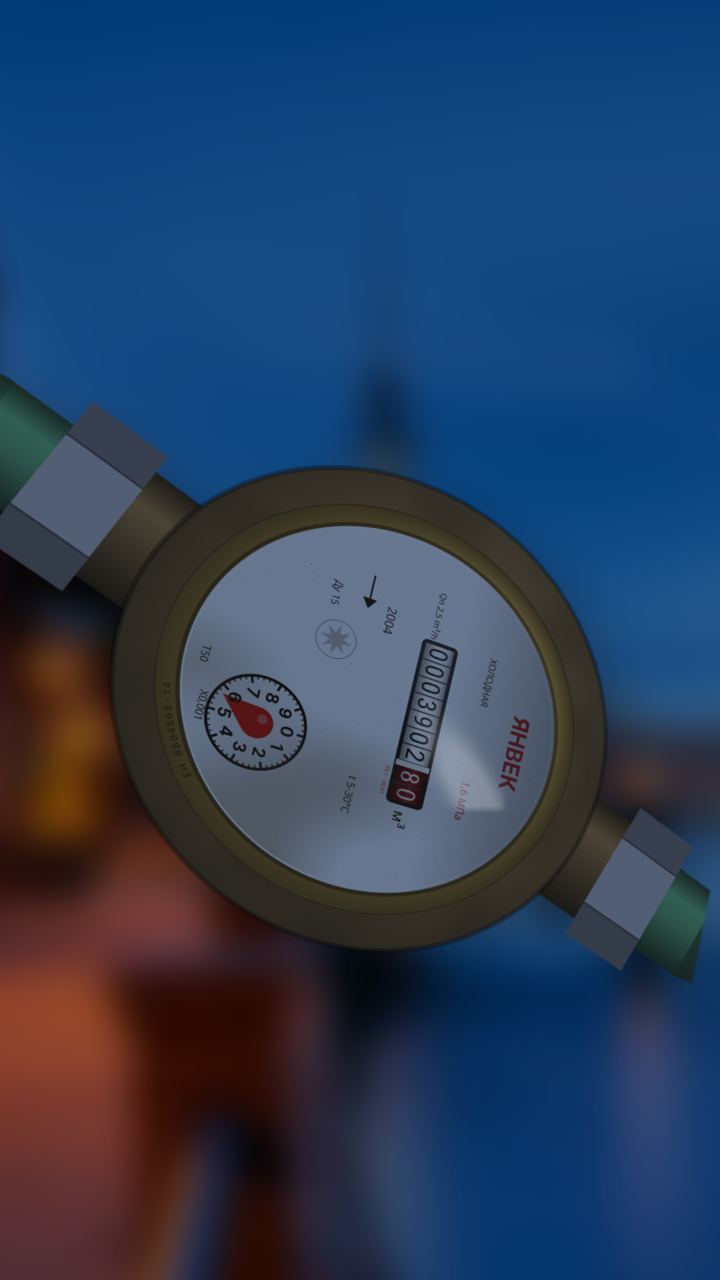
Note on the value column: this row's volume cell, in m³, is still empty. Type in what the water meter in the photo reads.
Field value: 3902.805 m³
